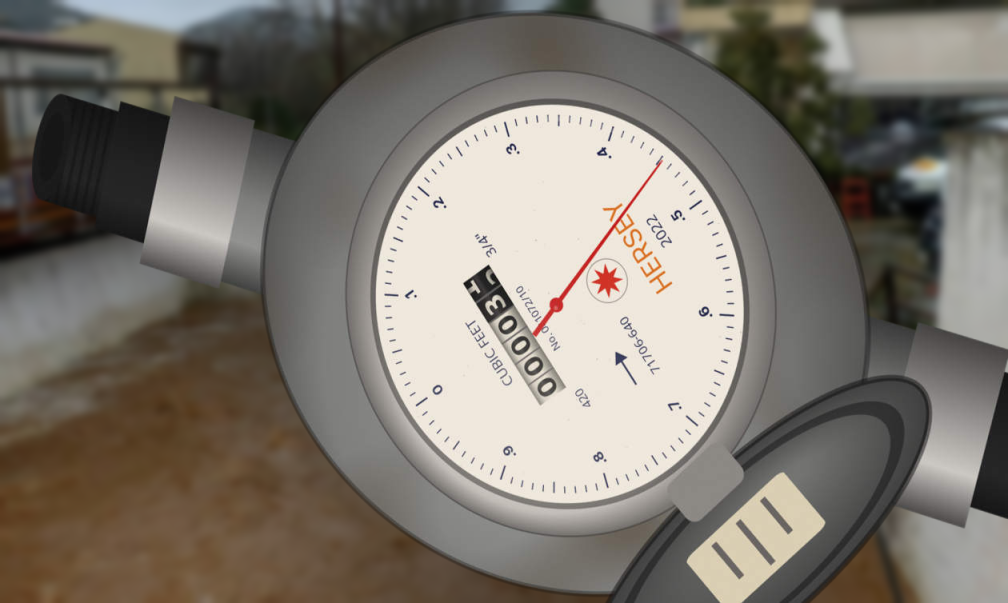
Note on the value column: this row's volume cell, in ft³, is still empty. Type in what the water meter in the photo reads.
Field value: 31.45 ft³
